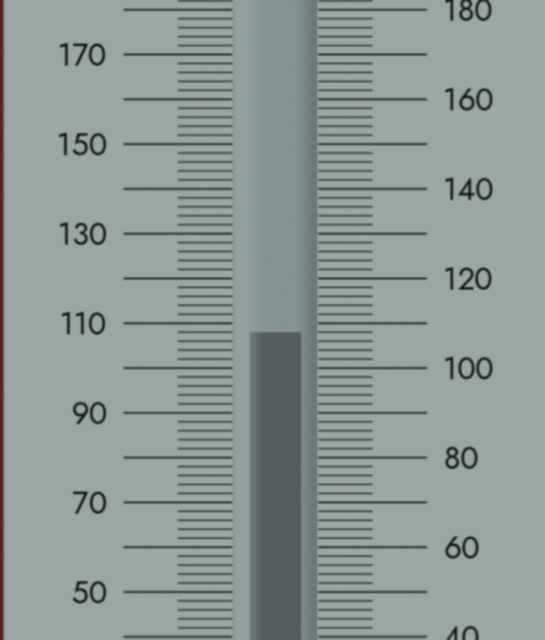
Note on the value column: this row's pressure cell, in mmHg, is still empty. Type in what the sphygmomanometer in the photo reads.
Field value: 108 mmHg
